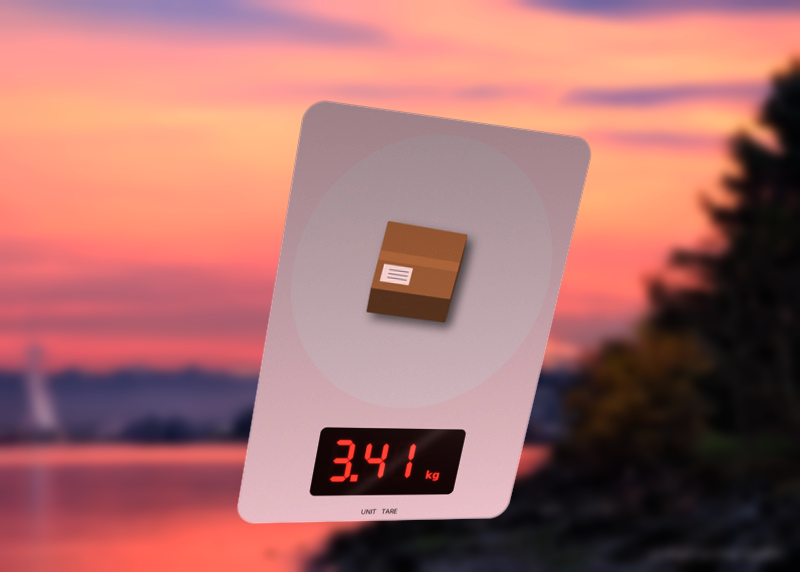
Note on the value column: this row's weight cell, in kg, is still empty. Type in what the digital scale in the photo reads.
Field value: 3.41 kg
